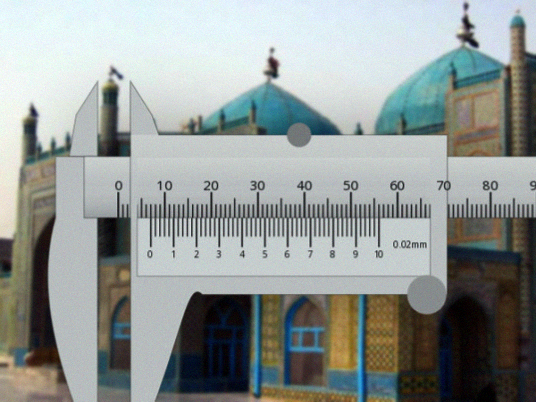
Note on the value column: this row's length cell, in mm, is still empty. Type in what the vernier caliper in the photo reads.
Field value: 7.0 mm
